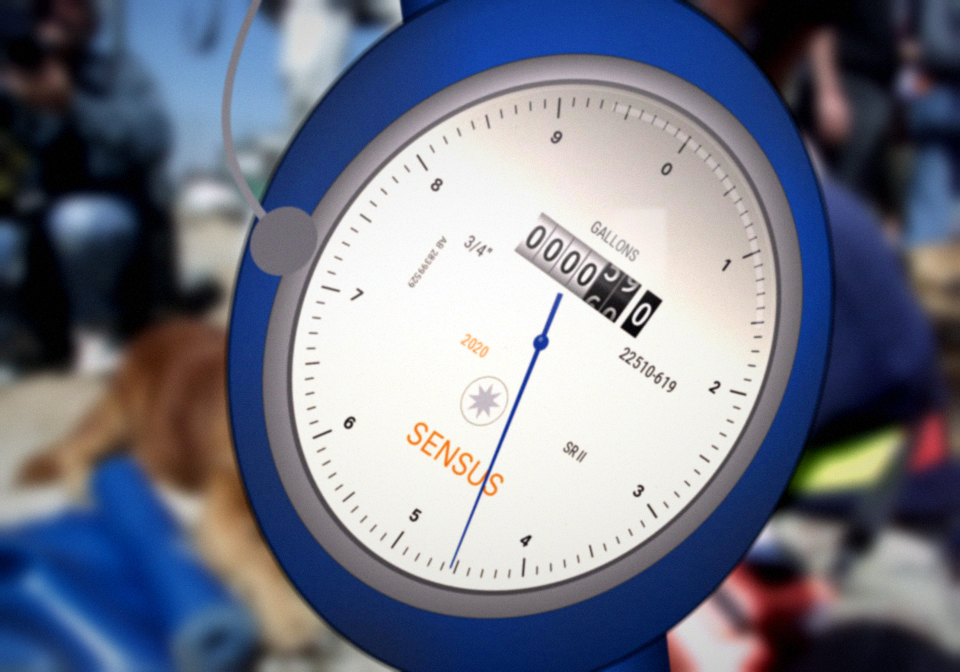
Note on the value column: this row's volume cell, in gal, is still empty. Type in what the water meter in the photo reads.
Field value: 594.5 gal
